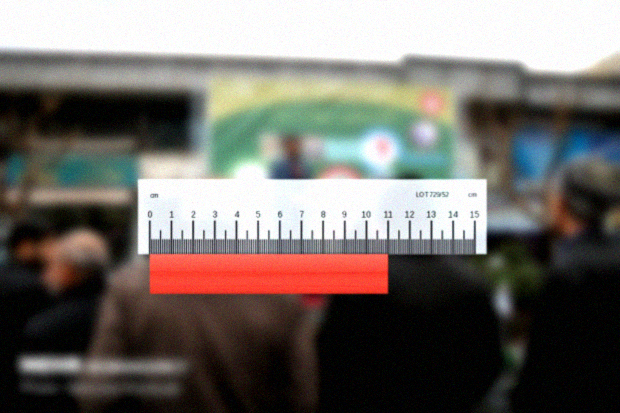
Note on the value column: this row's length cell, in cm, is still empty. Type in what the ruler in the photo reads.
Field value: 11 cm
